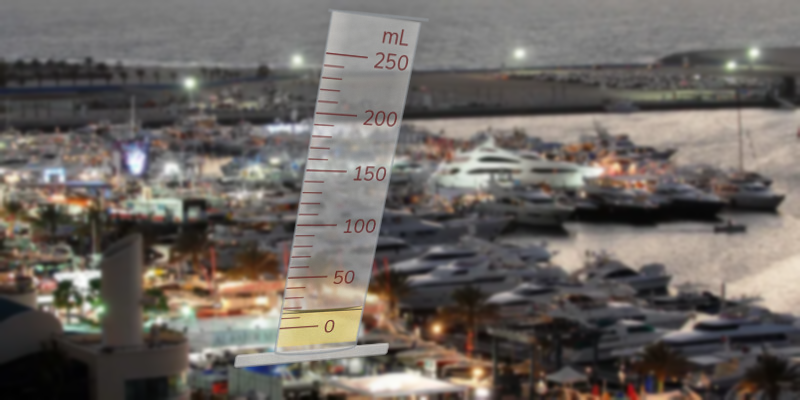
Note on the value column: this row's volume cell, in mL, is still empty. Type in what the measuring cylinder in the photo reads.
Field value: 15 mL
